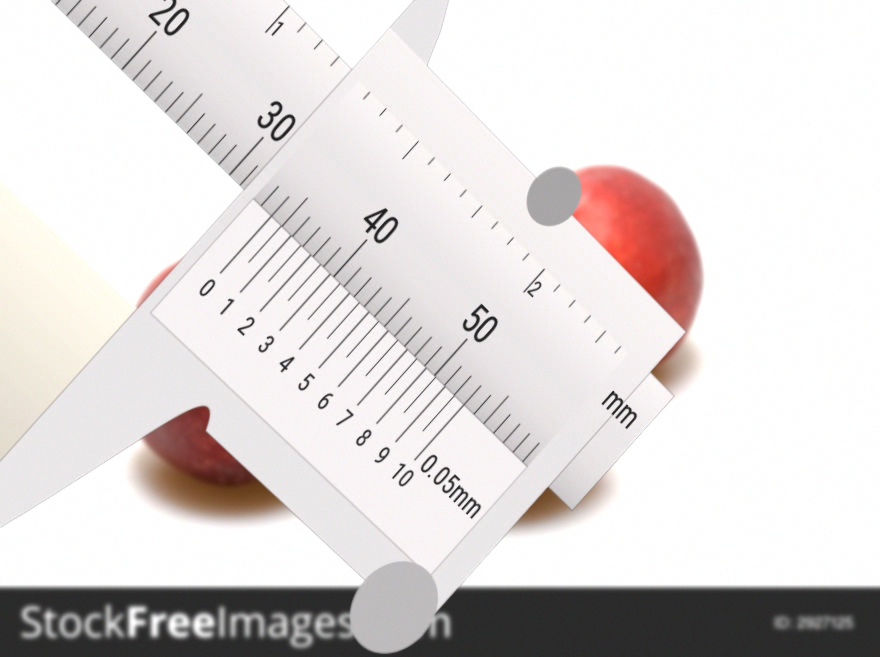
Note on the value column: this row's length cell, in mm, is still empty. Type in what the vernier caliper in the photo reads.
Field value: 34.0 mm
